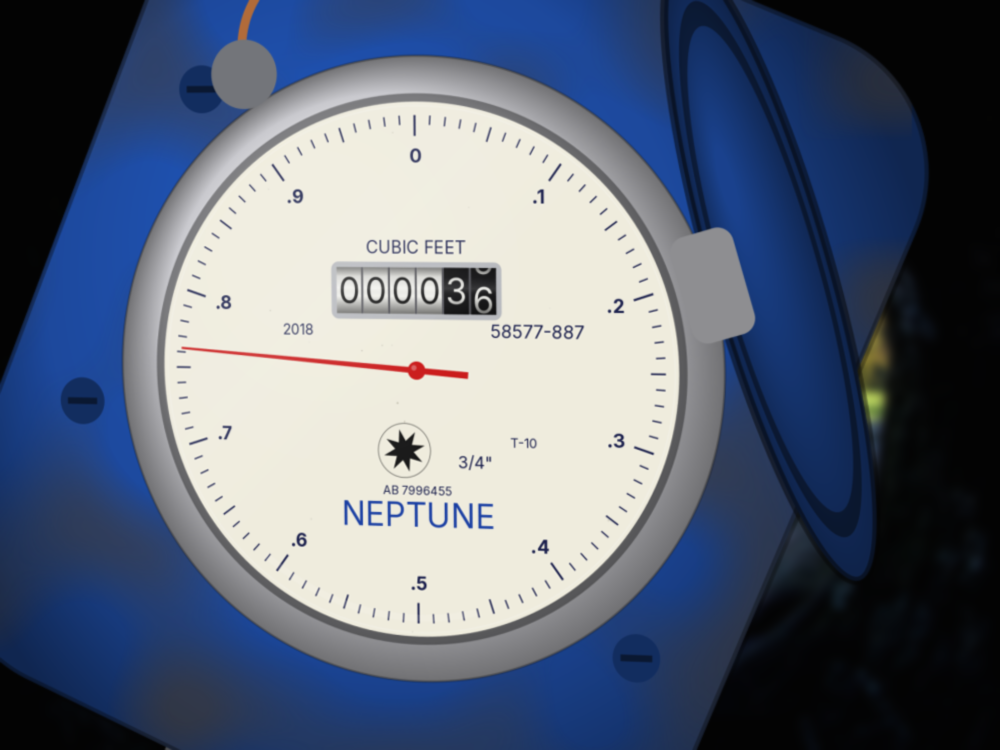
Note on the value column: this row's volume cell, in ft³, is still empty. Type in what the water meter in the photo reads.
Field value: 35.76 ft³
